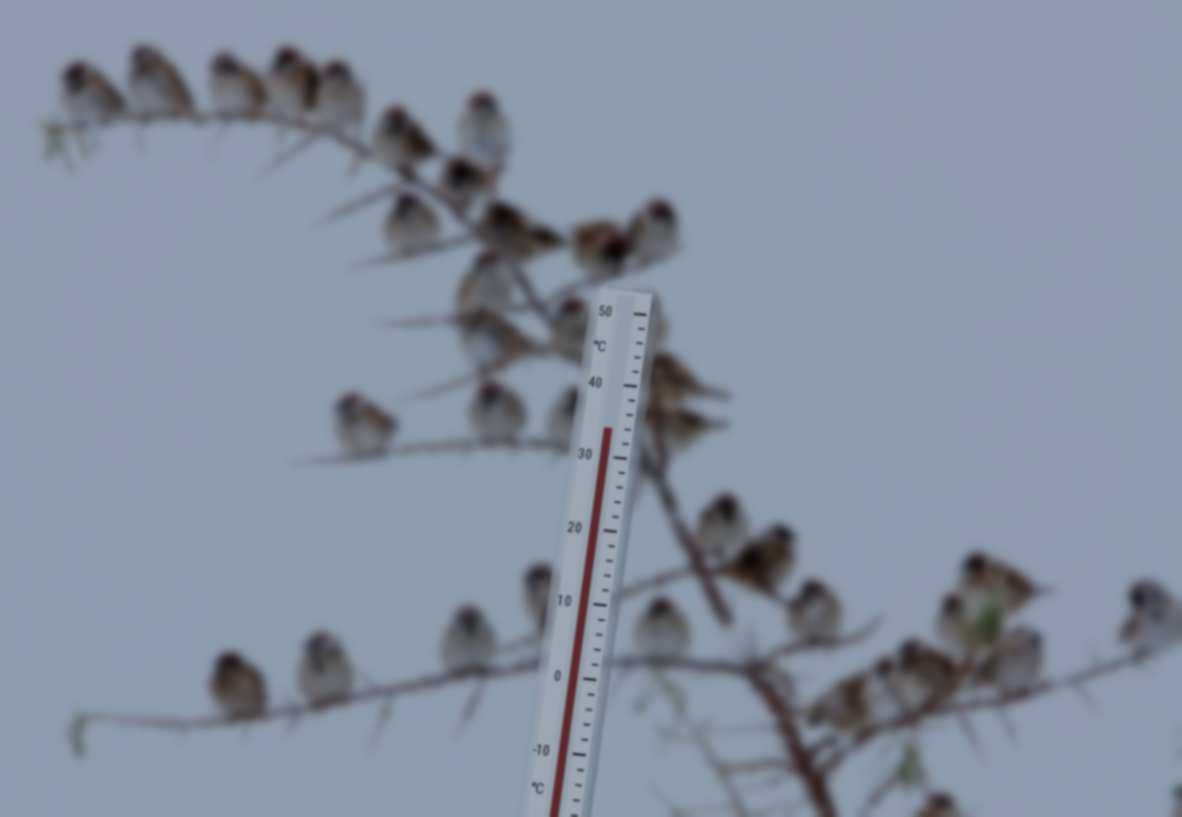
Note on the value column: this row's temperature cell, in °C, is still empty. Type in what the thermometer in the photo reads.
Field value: 34 °C
